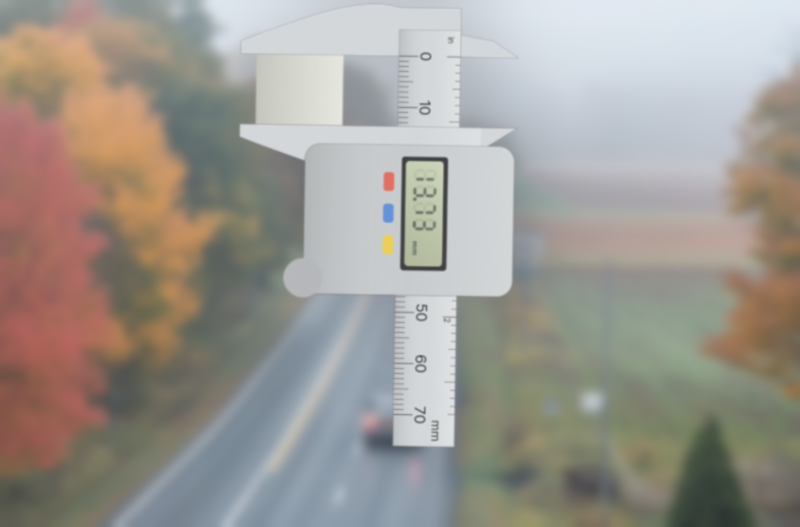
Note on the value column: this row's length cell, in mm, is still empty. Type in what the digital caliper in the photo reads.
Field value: 13.73 mm
